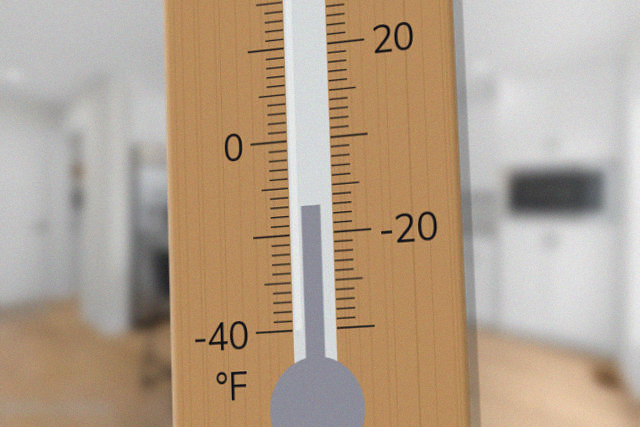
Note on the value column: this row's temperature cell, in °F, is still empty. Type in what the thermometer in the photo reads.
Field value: -14 °F
